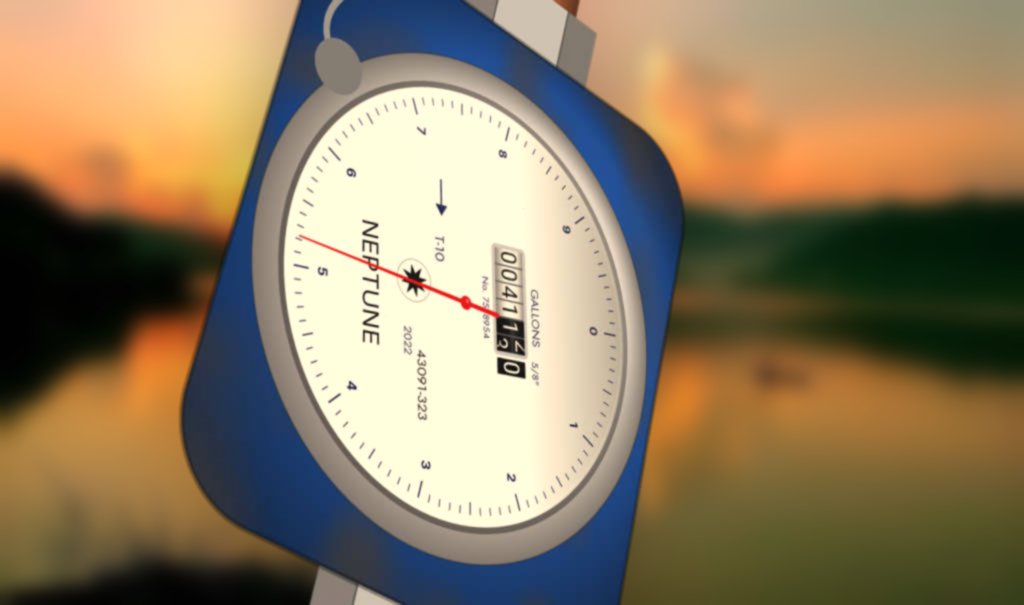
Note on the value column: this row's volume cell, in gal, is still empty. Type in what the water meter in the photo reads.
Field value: 41125.2 gal
